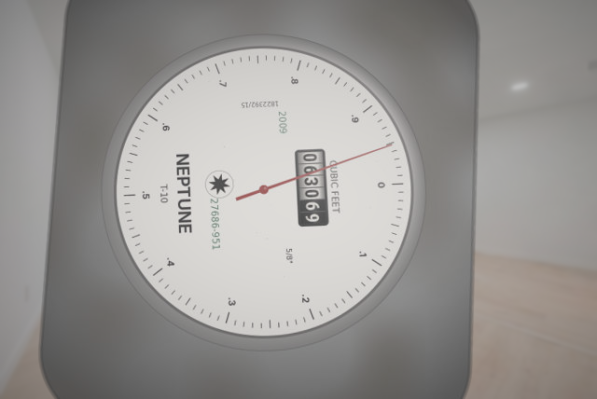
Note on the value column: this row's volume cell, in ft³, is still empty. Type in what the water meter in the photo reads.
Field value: 63068.95 ft³
